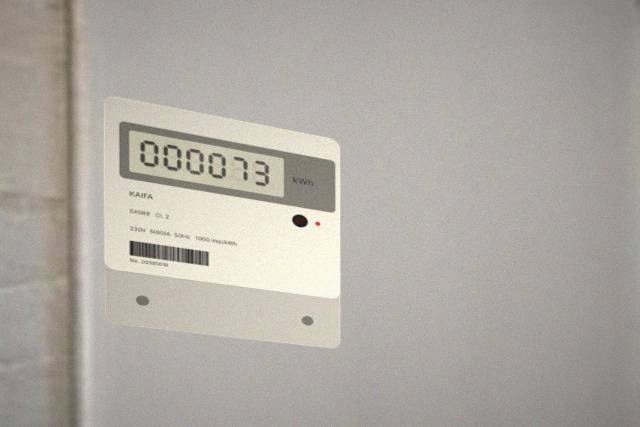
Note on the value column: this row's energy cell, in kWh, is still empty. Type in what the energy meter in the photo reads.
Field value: 73 kWh
